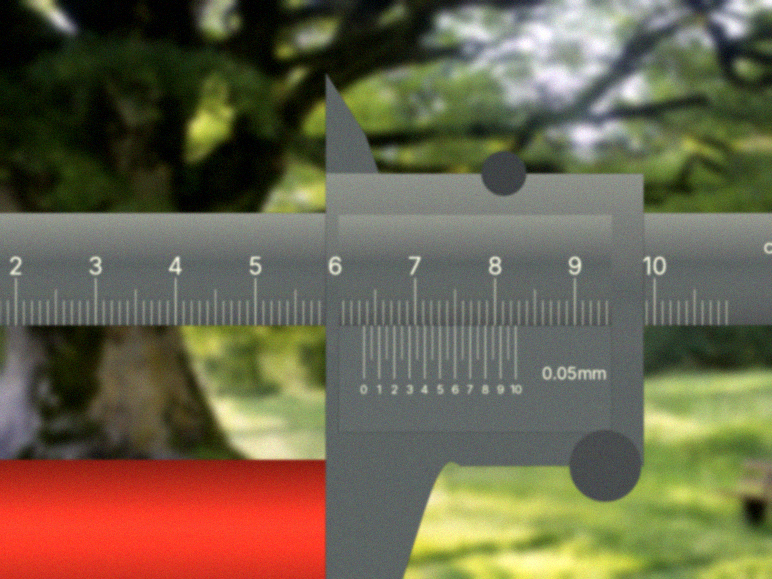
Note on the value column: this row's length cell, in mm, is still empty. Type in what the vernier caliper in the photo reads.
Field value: 63.6 mm
